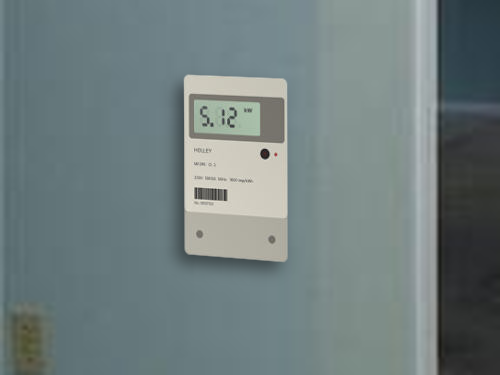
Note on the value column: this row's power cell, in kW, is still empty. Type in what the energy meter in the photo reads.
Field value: 5.12 kW
